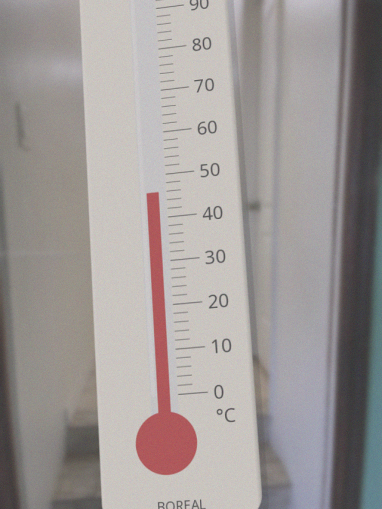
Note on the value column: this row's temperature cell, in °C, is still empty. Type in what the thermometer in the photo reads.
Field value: 46 °C
